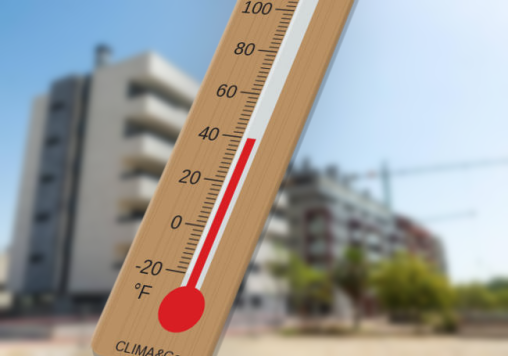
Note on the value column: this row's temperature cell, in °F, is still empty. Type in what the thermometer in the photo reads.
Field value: 40 °F
